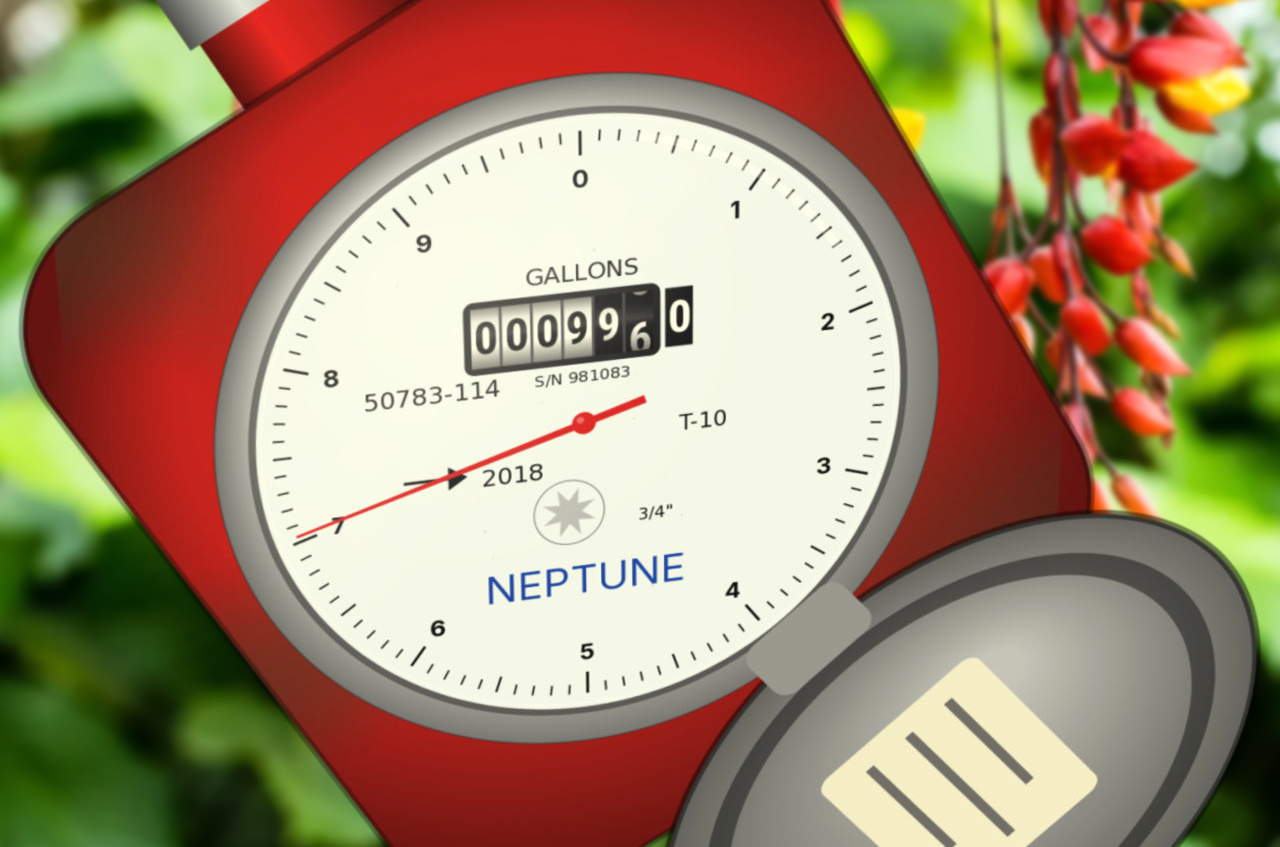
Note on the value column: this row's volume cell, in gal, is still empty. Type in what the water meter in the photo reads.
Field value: 9957.0 gal
